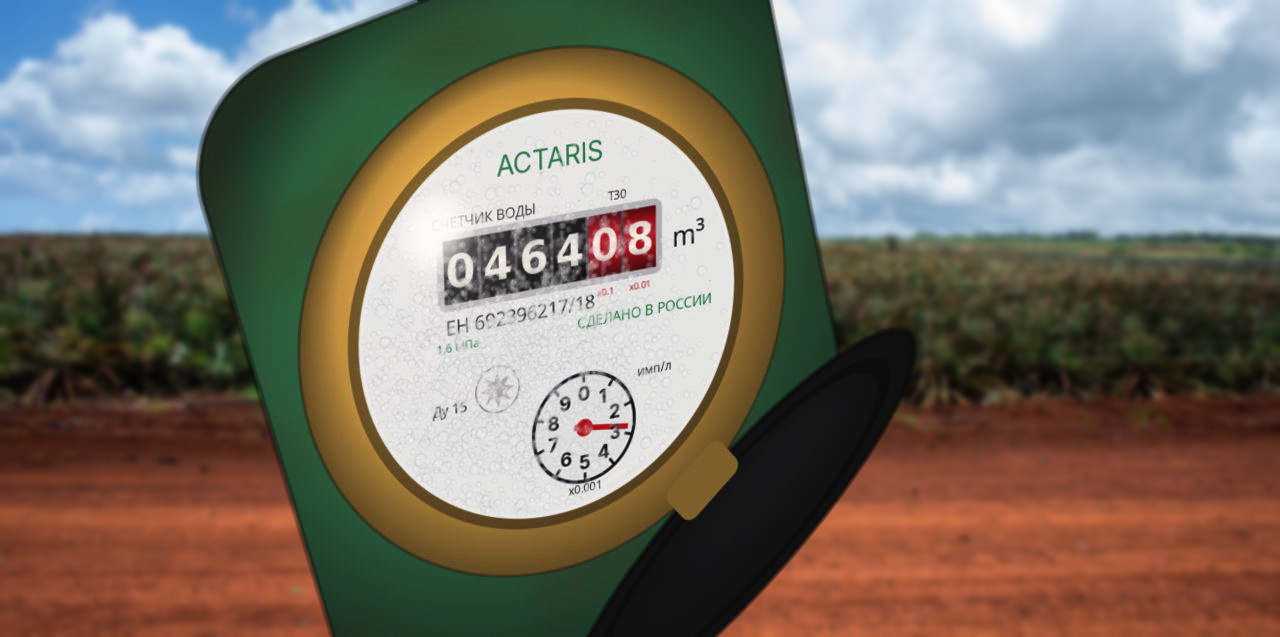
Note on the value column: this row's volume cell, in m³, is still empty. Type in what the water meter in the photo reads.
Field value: 464.082 m³
